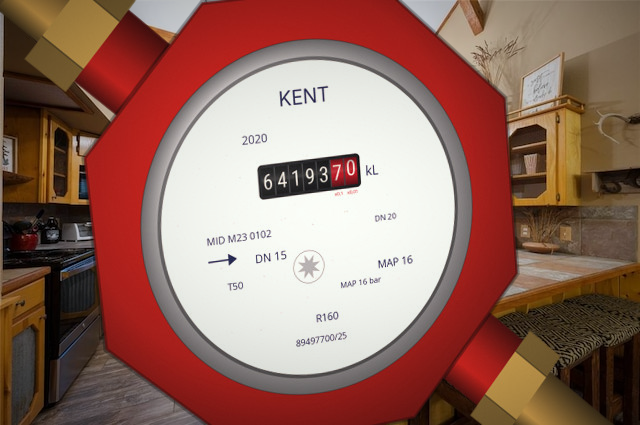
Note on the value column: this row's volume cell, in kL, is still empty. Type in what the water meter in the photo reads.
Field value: 64193.70 kL
